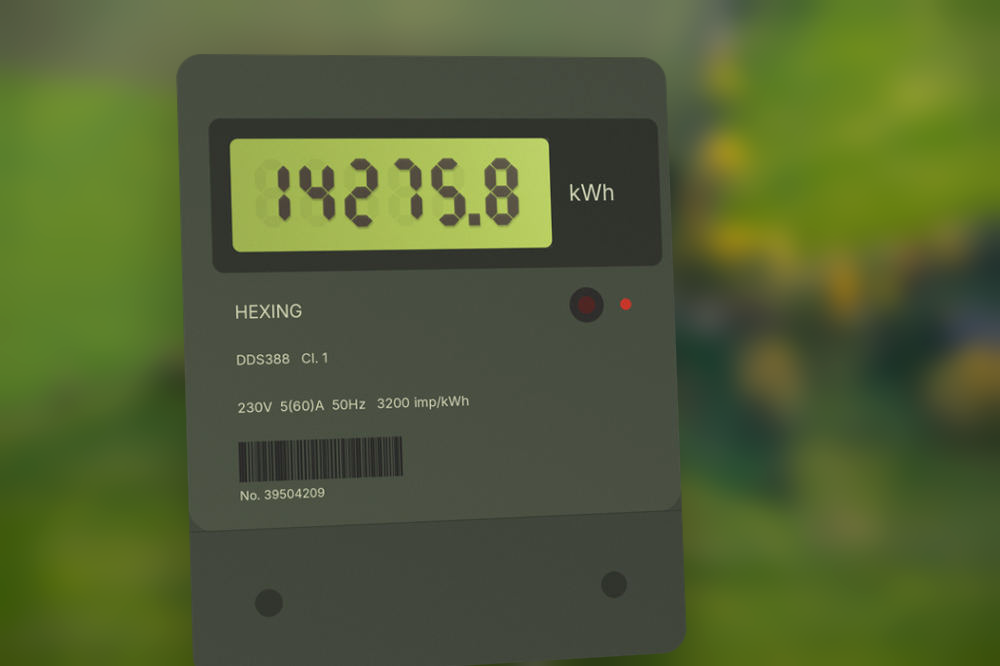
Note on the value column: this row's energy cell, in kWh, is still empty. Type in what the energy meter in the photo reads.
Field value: 14275.8 kWh
